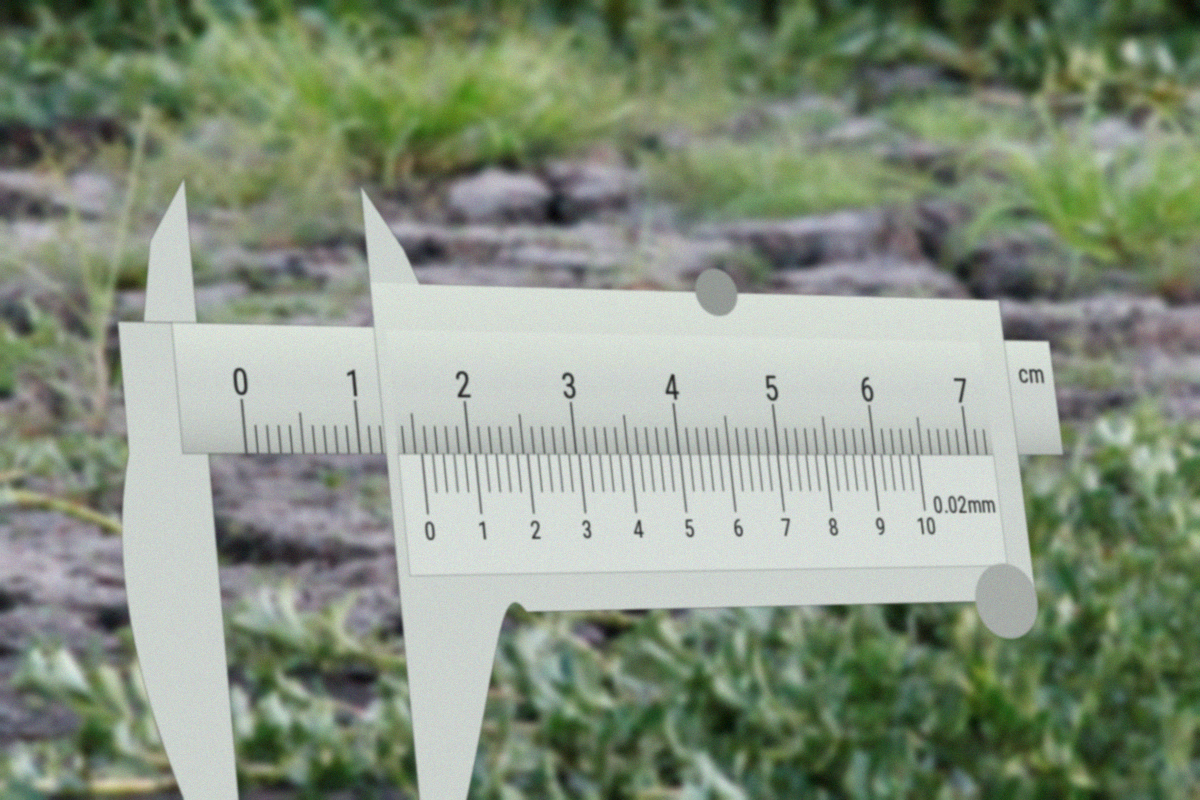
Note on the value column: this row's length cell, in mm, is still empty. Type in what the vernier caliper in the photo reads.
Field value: 15.6 mm
